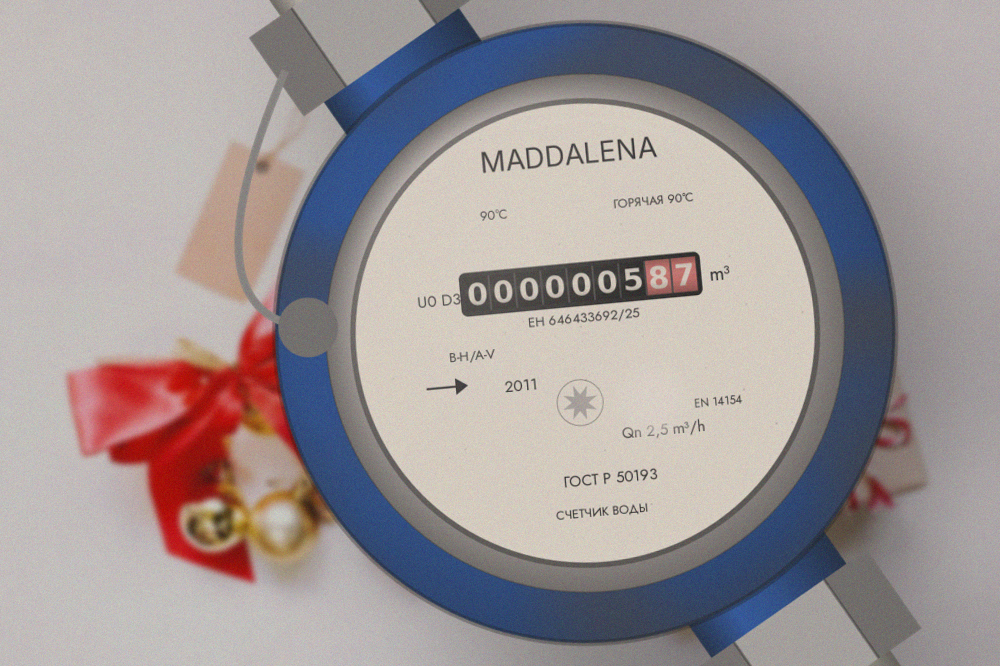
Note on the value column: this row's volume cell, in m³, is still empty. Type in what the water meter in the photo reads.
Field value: 5.87 m³
